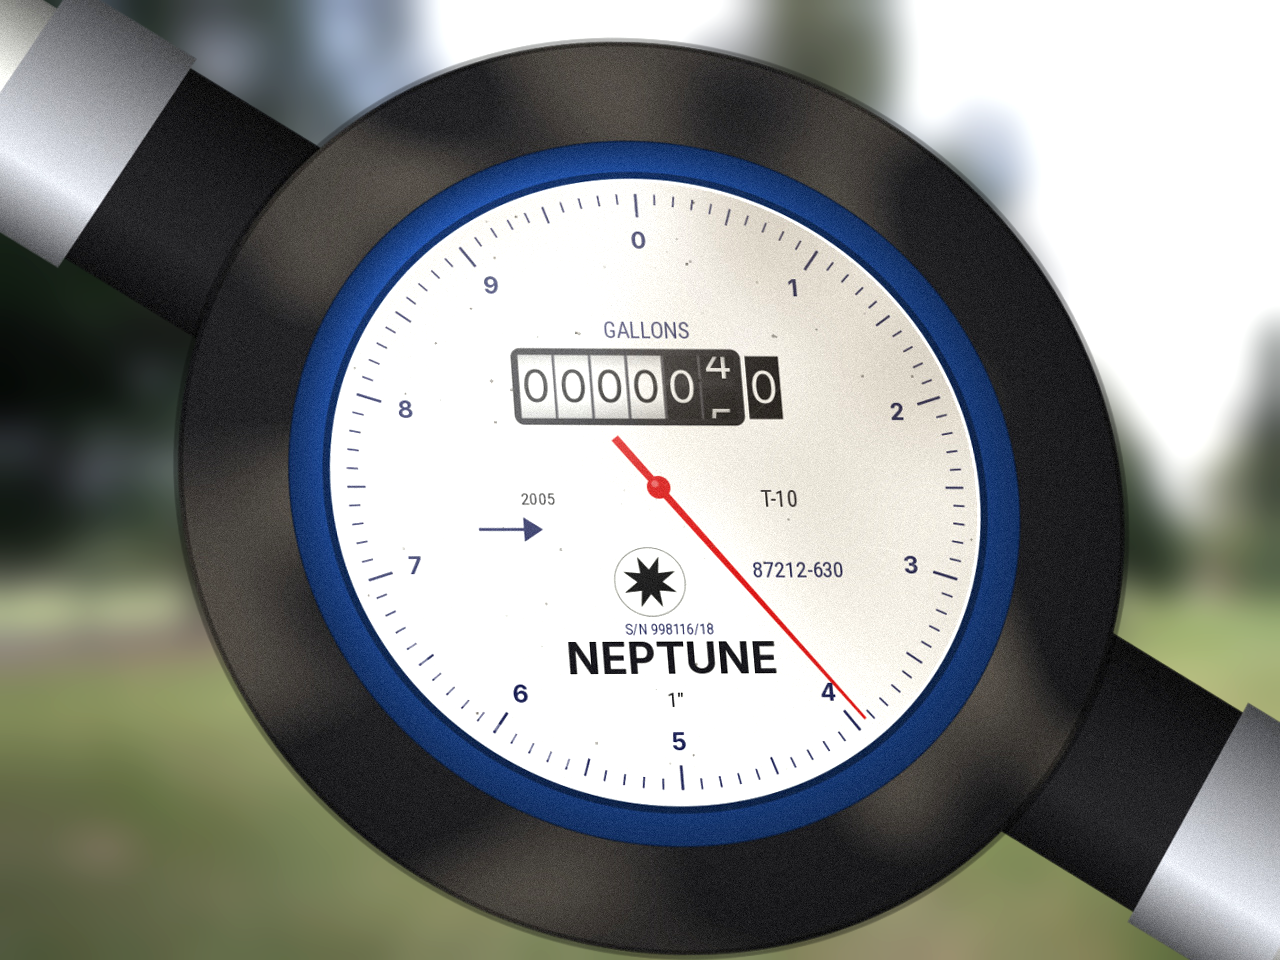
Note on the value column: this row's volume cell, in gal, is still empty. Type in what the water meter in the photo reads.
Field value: 43.9 gal
